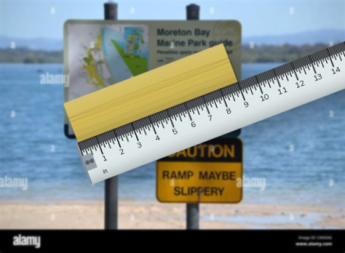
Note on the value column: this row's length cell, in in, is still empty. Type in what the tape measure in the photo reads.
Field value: 9 in
